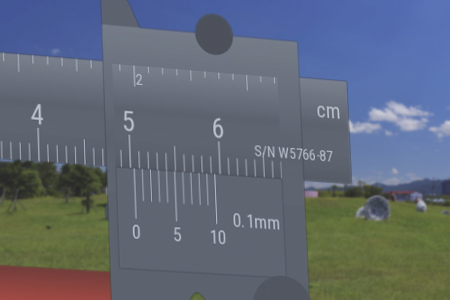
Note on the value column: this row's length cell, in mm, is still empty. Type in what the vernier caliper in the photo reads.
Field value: 50.4 mm
